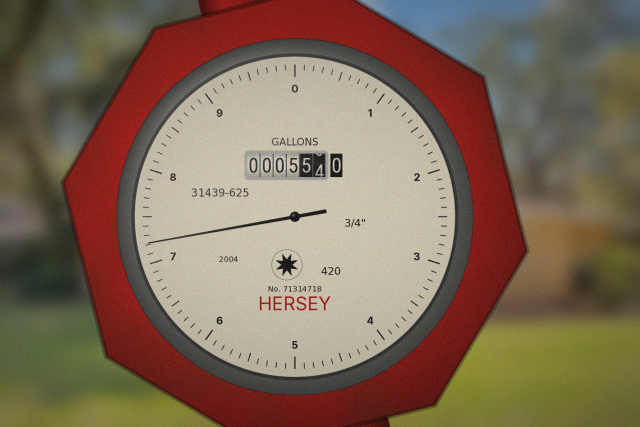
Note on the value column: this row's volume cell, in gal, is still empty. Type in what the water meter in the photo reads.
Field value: 5537.2 gal
